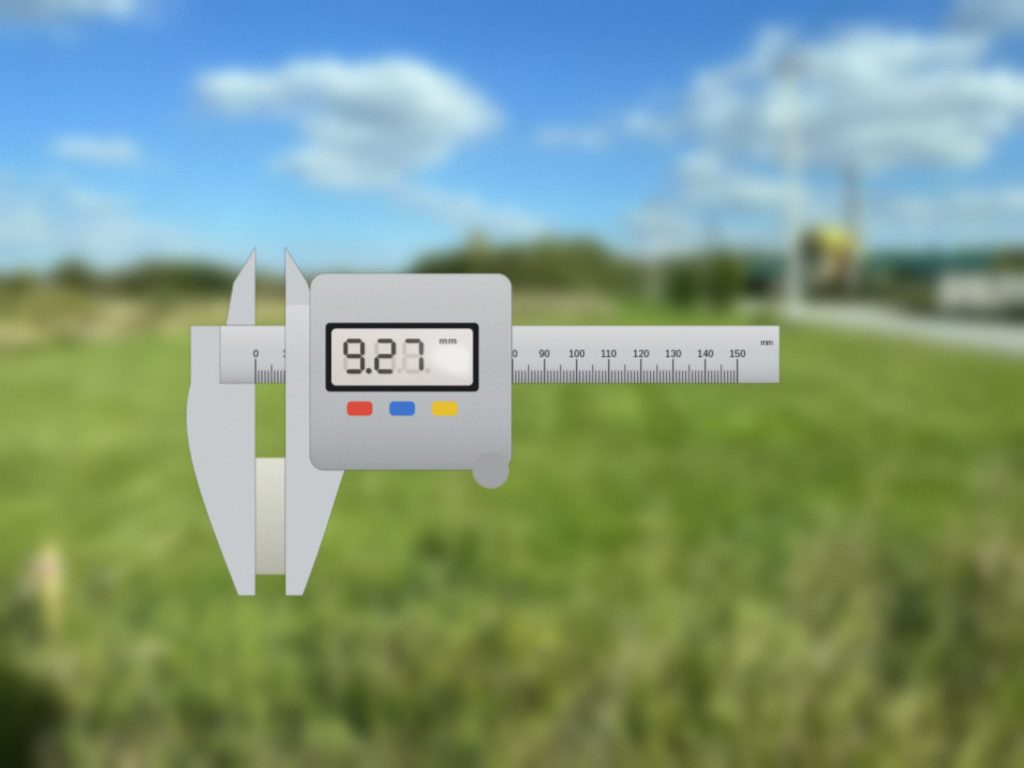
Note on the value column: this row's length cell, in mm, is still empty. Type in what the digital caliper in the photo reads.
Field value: 9.27 mm
